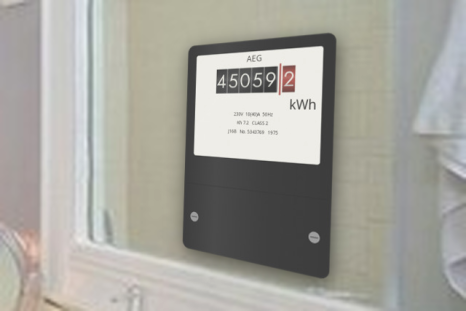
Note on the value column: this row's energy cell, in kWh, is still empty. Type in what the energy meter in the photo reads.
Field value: 45059.2 kWh
